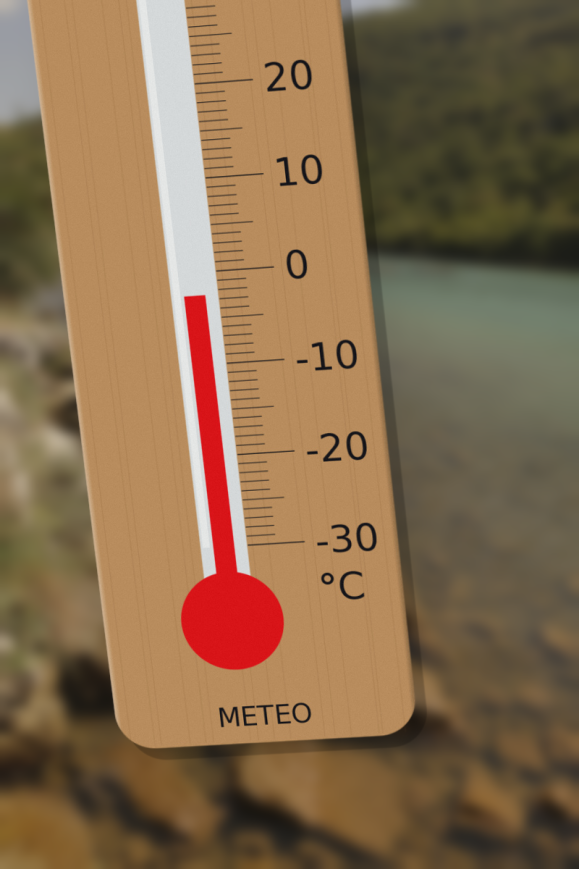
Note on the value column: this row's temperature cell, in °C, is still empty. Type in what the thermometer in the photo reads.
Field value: -2.5 °C
